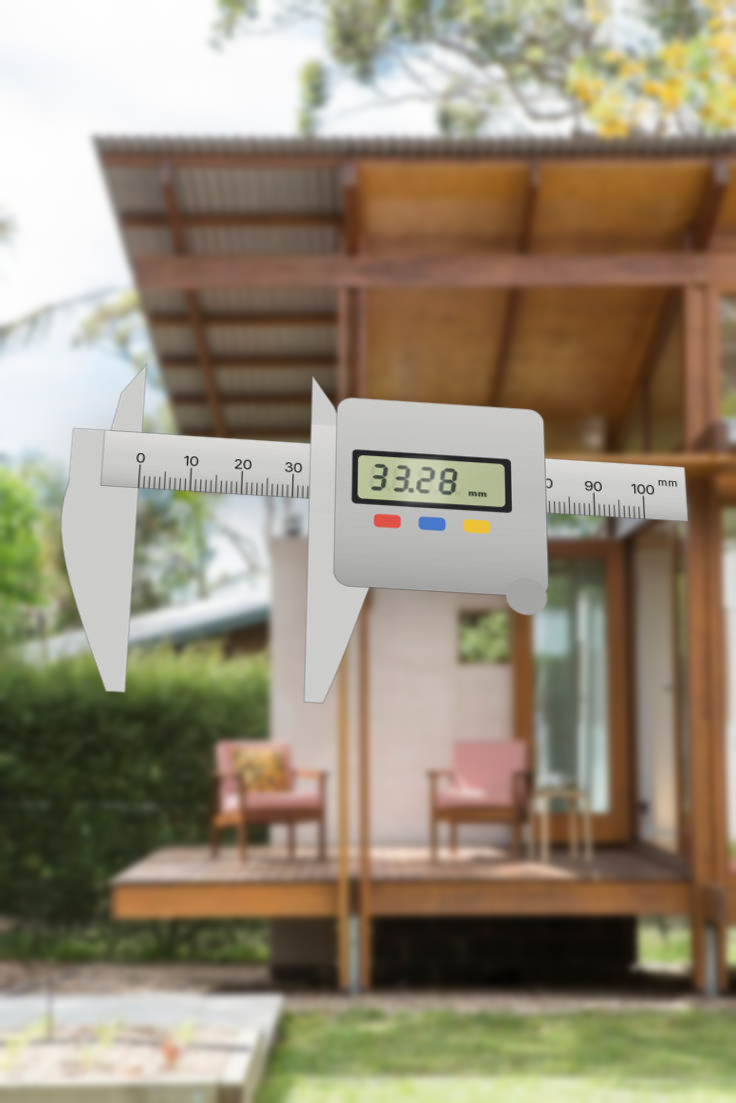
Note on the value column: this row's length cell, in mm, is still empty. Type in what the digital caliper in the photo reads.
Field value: 33.28 mm
